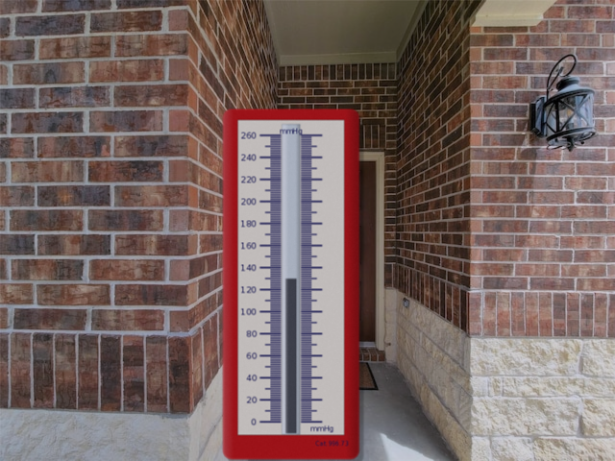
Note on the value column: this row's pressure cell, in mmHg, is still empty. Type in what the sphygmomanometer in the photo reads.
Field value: 130 mmHg
